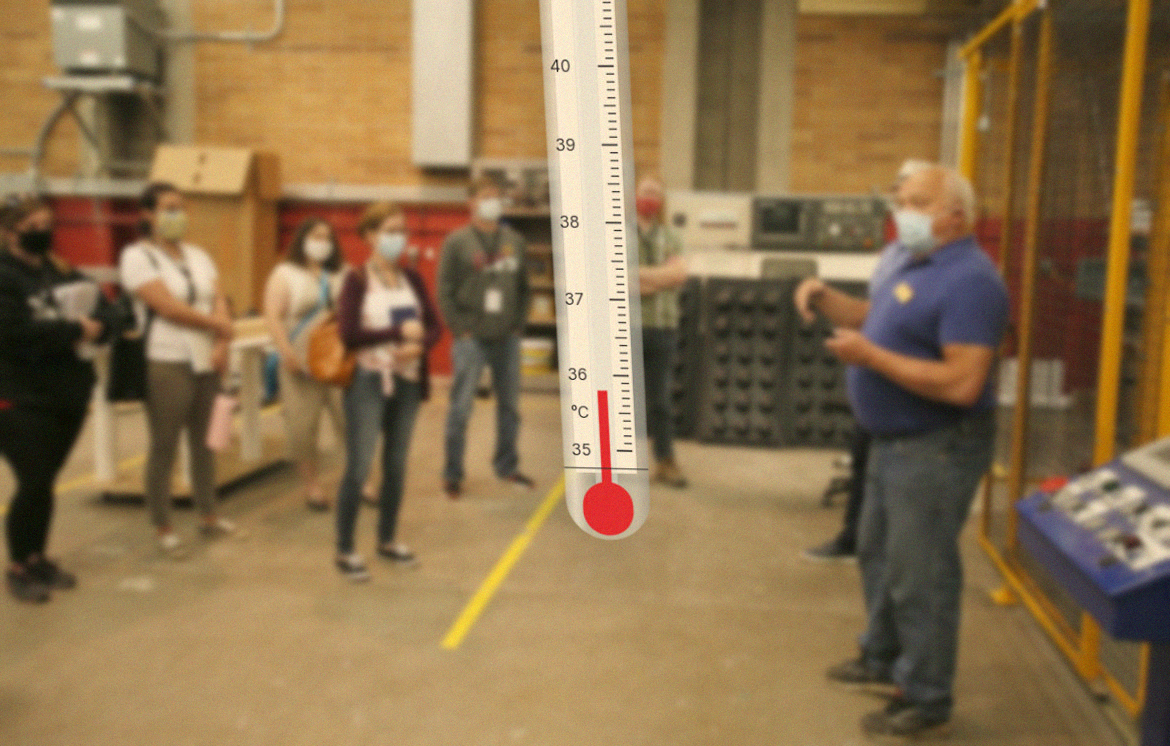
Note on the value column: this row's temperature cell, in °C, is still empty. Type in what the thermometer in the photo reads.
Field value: 35.8 °C
